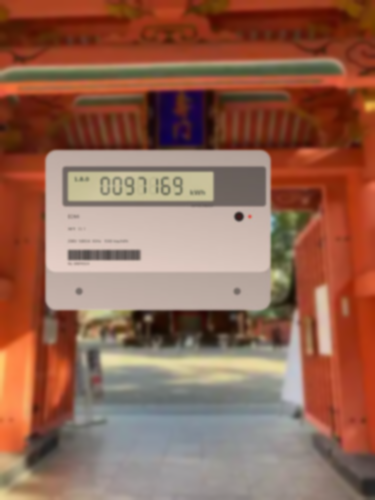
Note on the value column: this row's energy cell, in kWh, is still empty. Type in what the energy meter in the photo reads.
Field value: 97169 kWh
